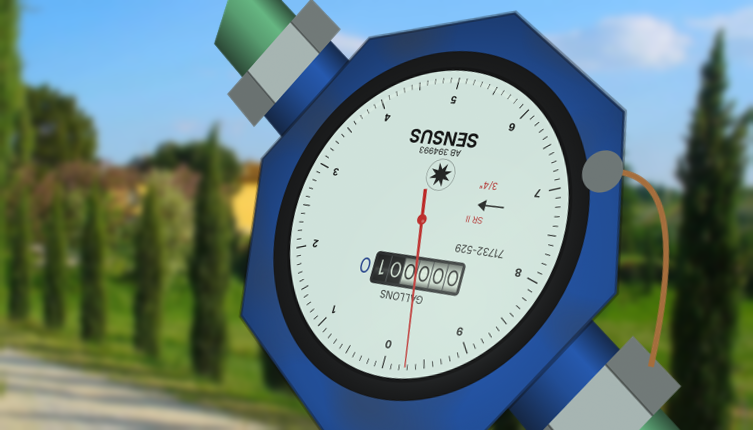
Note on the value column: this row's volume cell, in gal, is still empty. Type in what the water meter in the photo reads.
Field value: 9.7 gal
